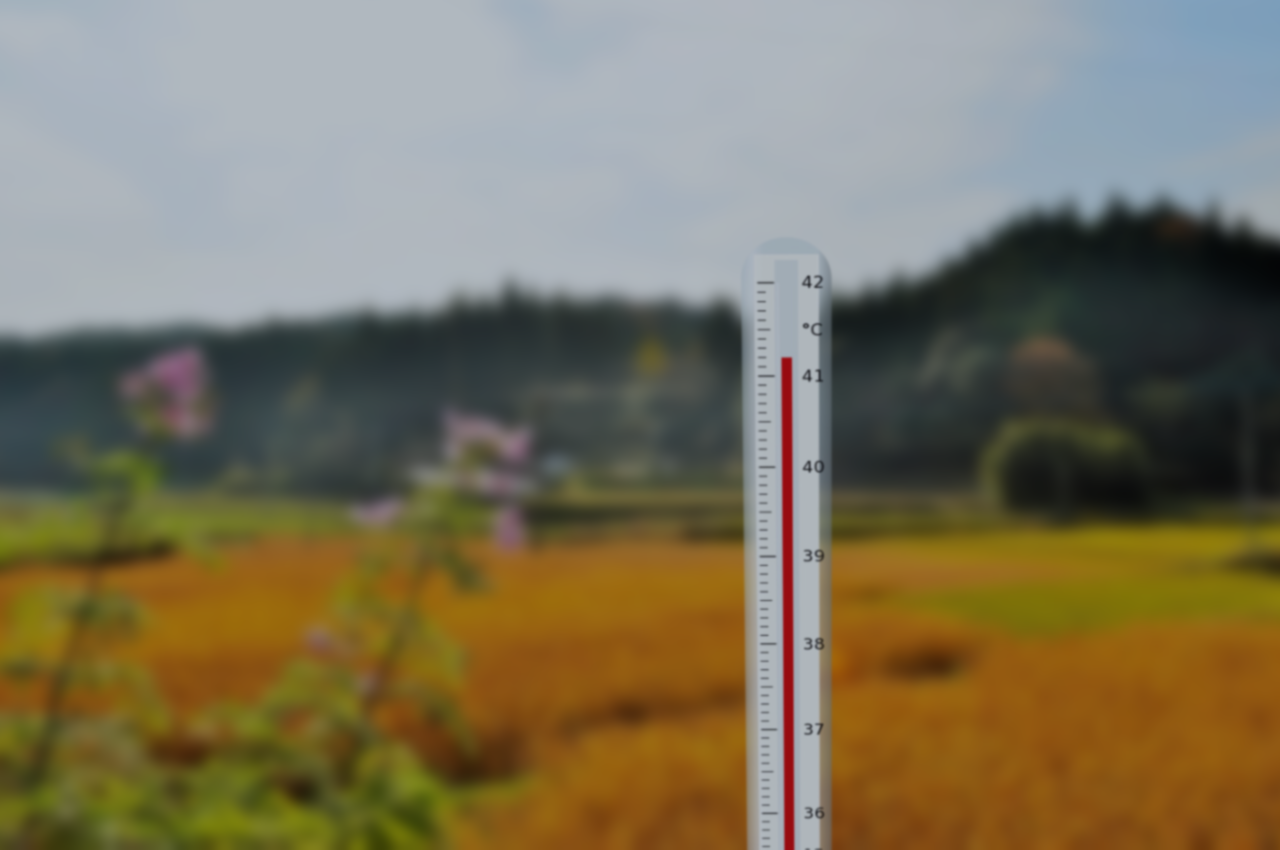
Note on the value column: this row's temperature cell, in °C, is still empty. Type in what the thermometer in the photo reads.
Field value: 41.2 °C
